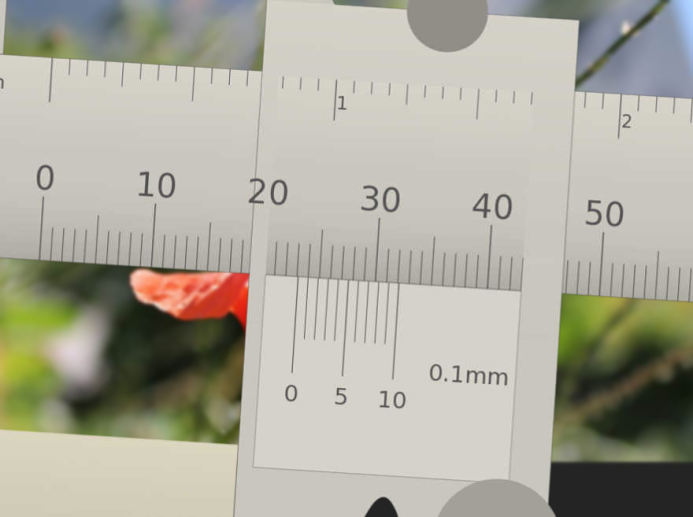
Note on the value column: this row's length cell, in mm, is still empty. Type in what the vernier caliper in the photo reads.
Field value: 23.1 mm
